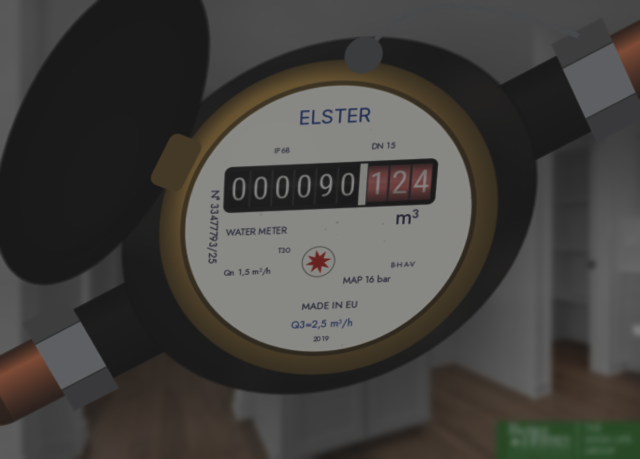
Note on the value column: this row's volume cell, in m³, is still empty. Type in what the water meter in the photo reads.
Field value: 90.124 m³
